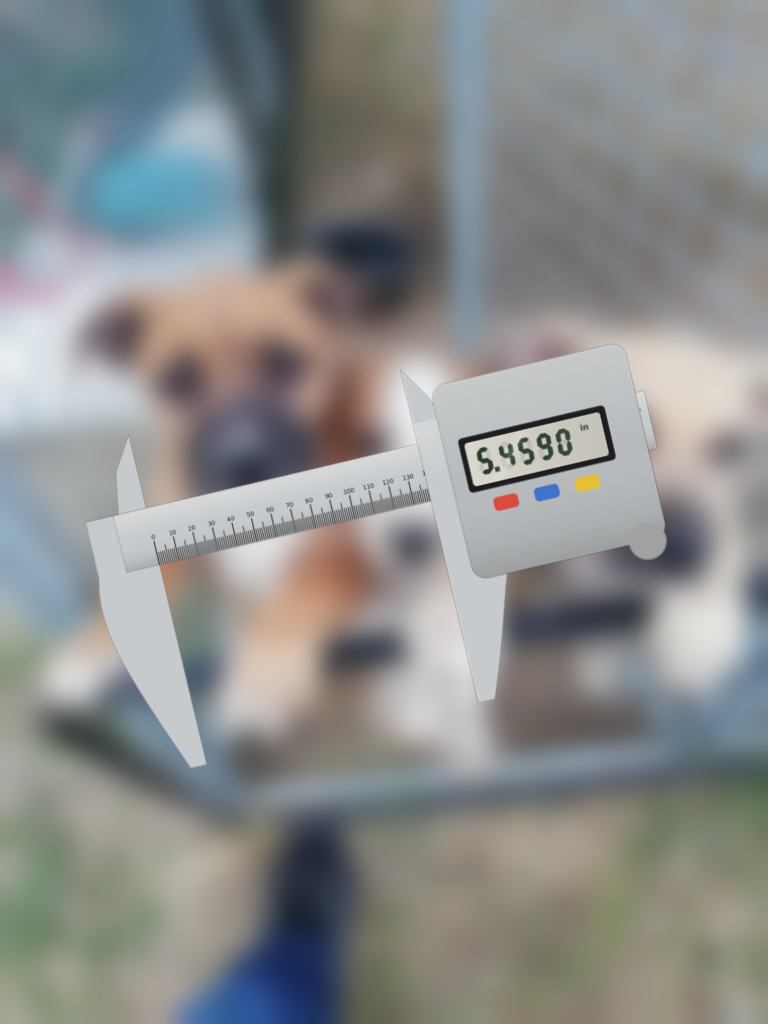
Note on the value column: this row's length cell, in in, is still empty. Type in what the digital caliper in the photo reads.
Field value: 5.4590 in
